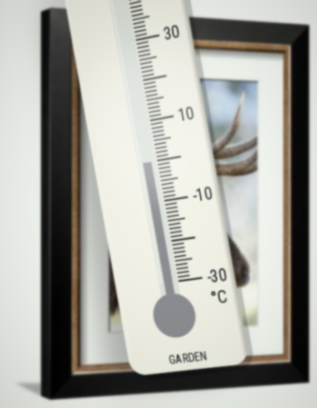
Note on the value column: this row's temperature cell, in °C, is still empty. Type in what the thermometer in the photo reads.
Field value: 0 °C
